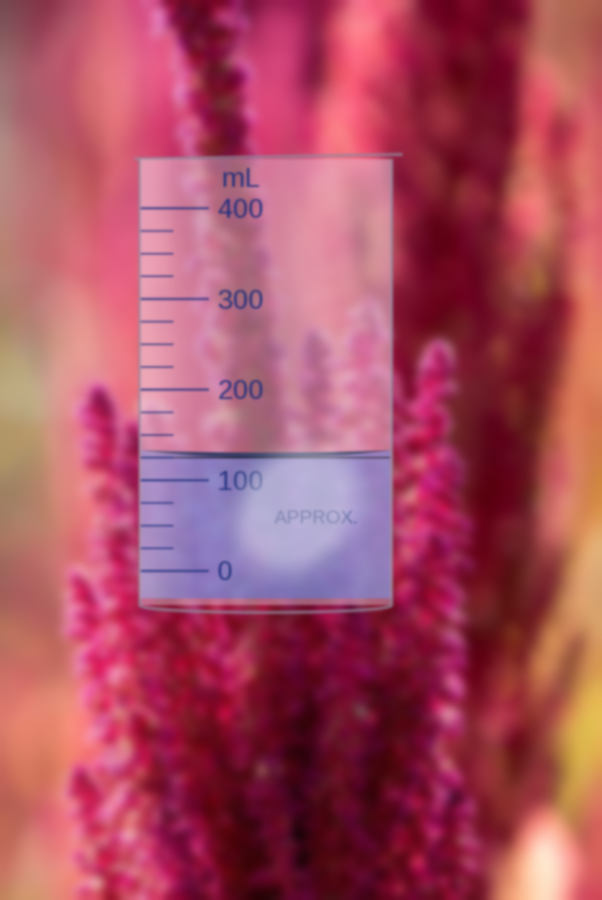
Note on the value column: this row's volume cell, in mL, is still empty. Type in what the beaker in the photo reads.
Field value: 125 mL
